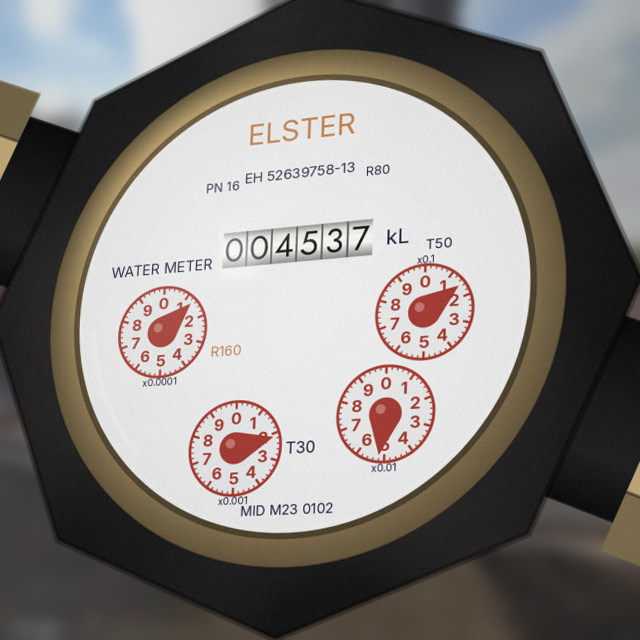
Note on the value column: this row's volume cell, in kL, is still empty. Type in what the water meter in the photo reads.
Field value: 4537.1521 kL
